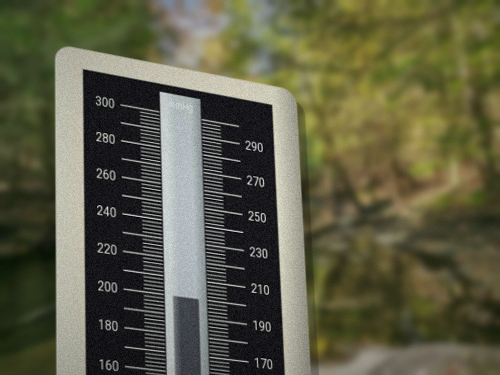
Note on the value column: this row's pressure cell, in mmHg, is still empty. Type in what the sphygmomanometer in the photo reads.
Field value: 200 mmHg
